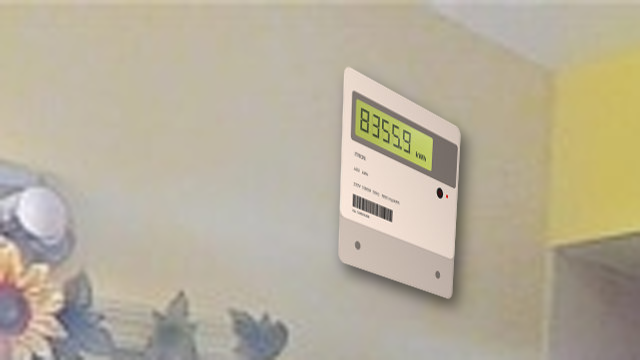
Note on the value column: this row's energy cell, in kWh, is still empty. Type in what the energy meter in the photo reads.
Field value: 8355.9 kWh
